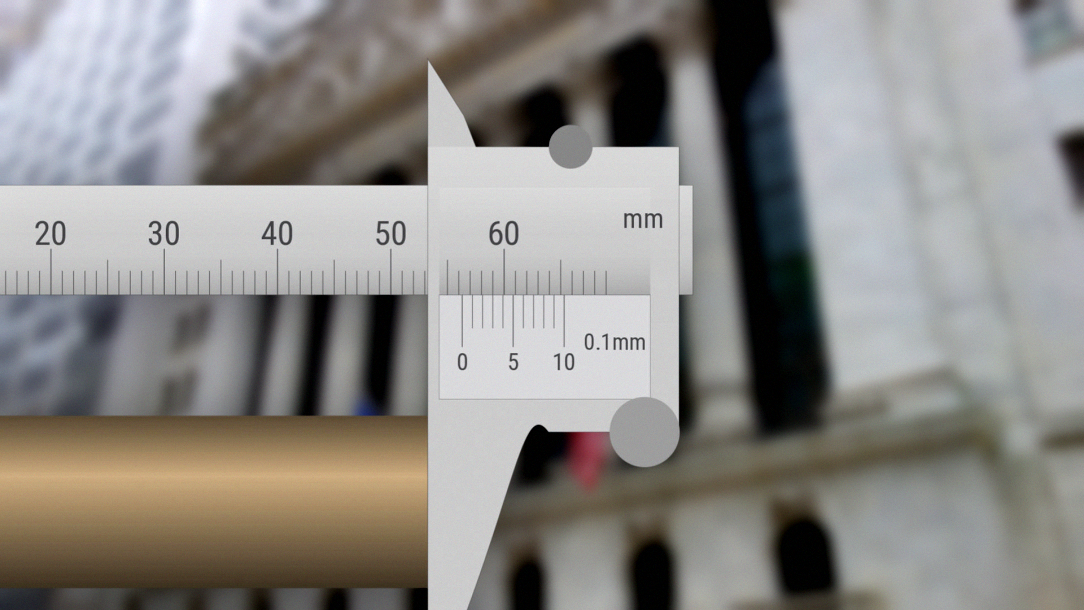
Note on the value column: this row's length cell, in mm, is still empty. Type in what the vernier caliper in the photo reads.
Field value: 56.3 mm
